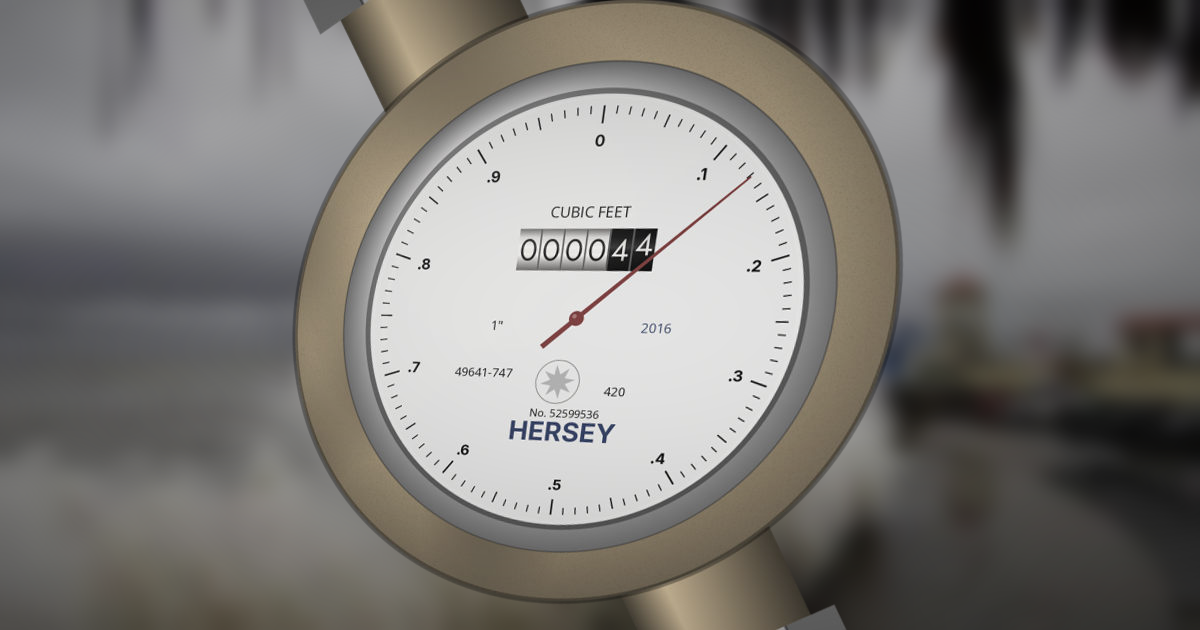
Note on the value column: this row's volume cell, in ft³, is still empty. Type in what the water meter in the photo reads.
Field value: 44.13 ft³
